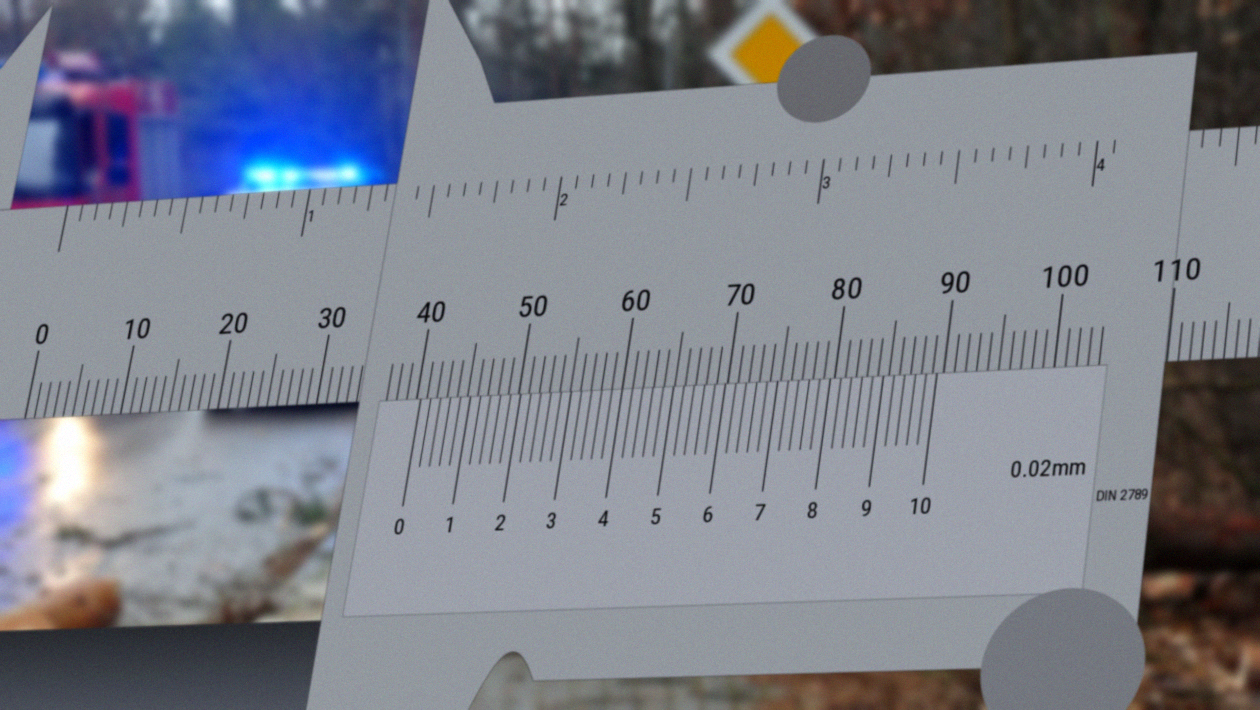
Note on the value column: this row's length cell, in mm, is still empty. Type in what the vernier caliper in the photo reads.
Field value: 40.4 mm
